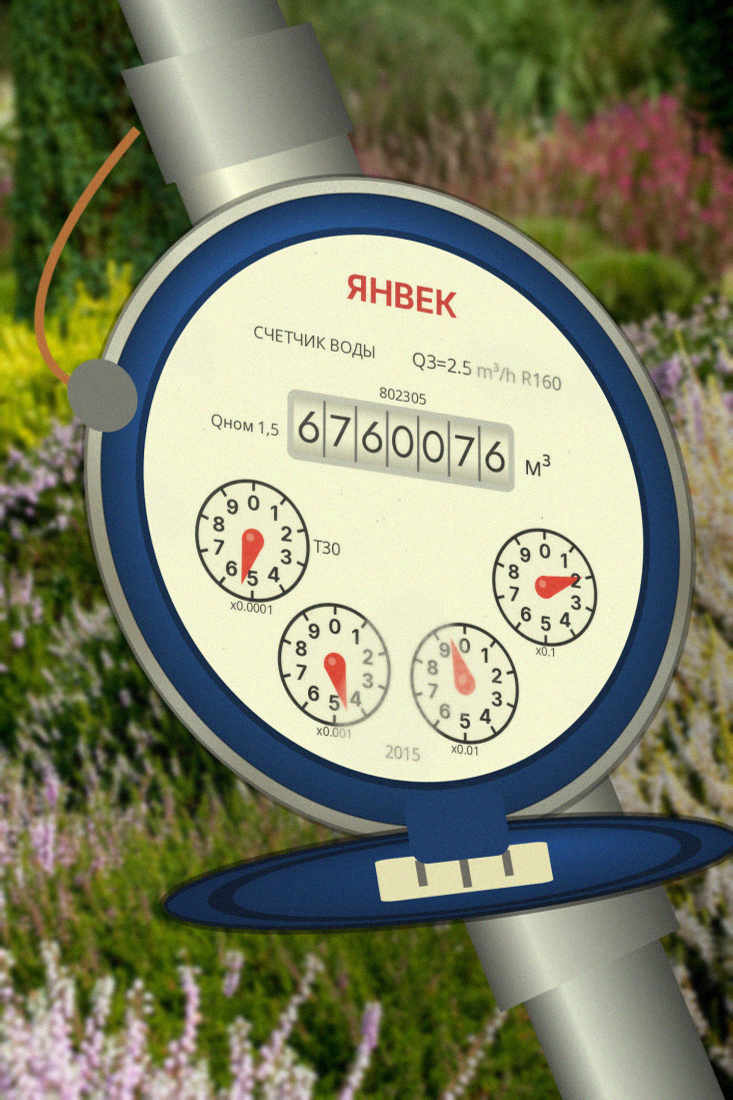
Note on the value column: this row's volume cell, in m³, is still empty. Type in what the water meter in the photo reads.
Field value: 6760076.1945 m³
